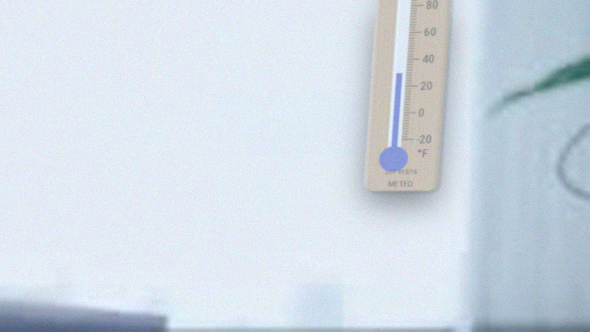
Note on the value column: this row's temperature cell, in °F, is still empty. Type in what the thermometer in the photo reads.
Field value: 30 °F
